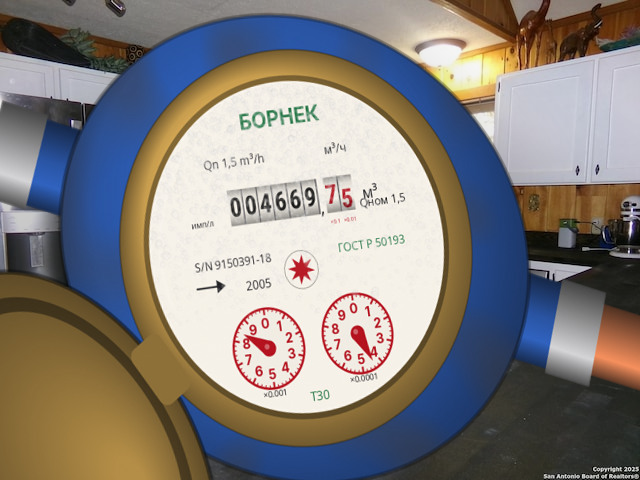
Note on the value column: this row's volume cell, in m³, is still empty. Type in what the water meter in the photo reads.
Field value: 4669.7484 m³
